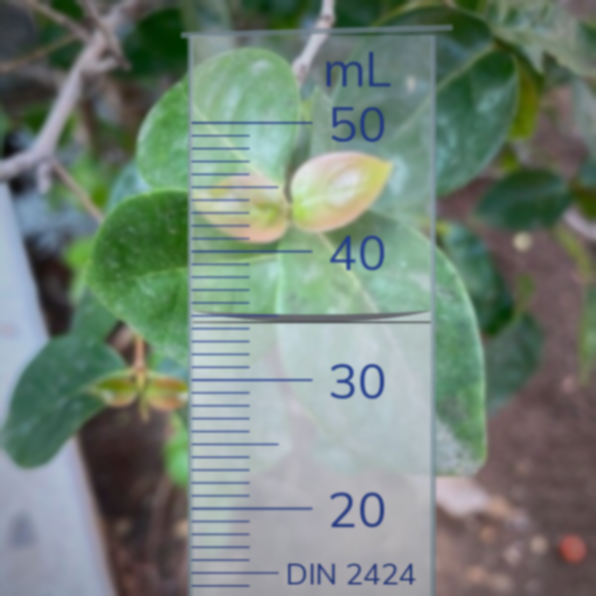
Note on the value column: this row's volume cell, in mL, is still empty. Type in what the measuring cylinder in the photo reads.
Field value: 34.5 mL
